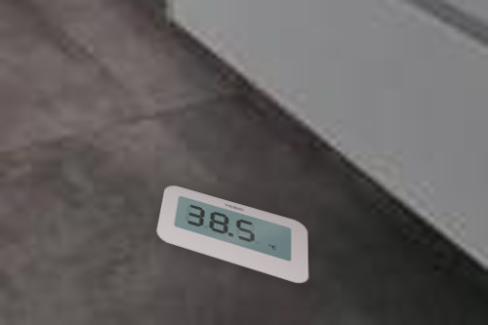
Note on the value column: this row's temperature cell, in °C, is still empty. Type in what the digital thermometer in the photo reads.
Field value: 38.5 °C
